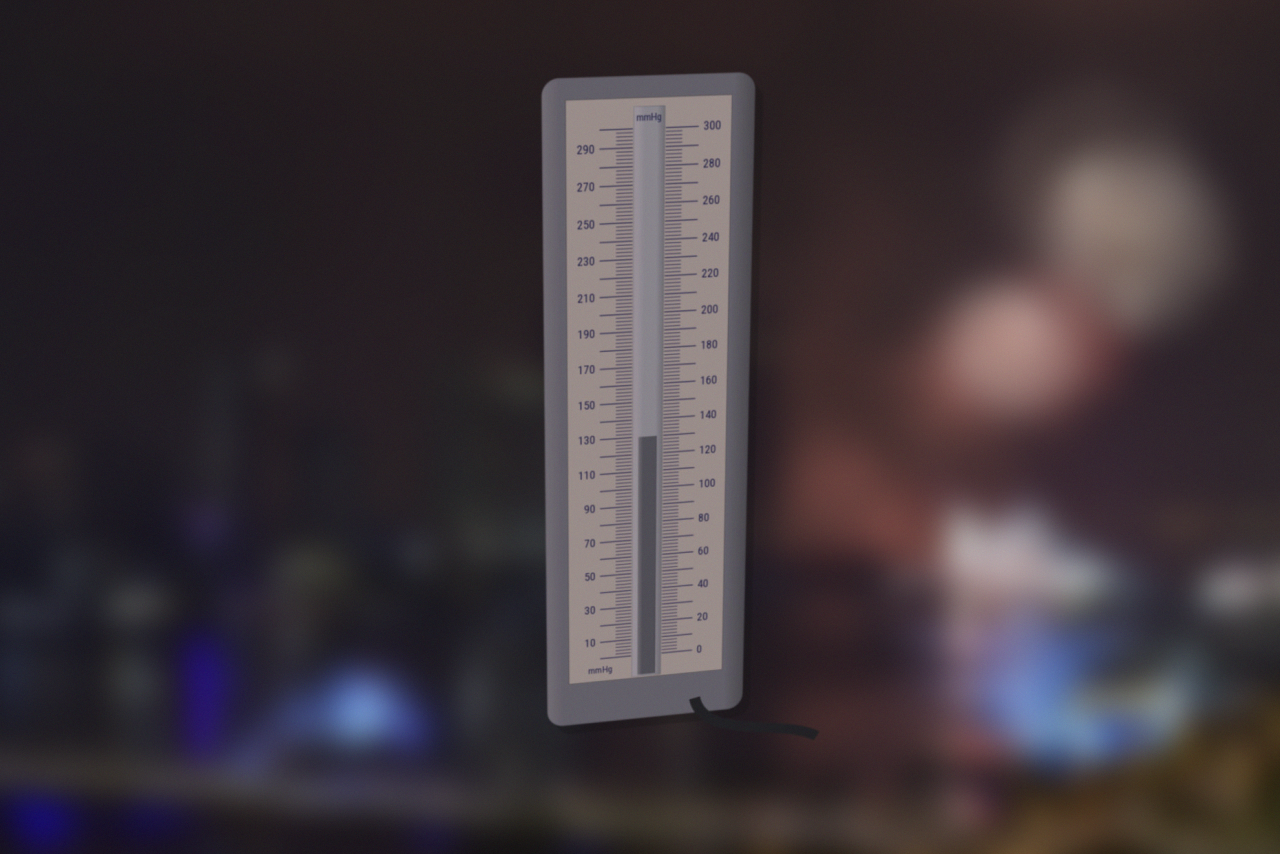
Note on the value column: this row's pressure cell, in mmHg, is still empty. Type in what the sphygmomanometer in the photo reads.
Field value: 130 mmHg
